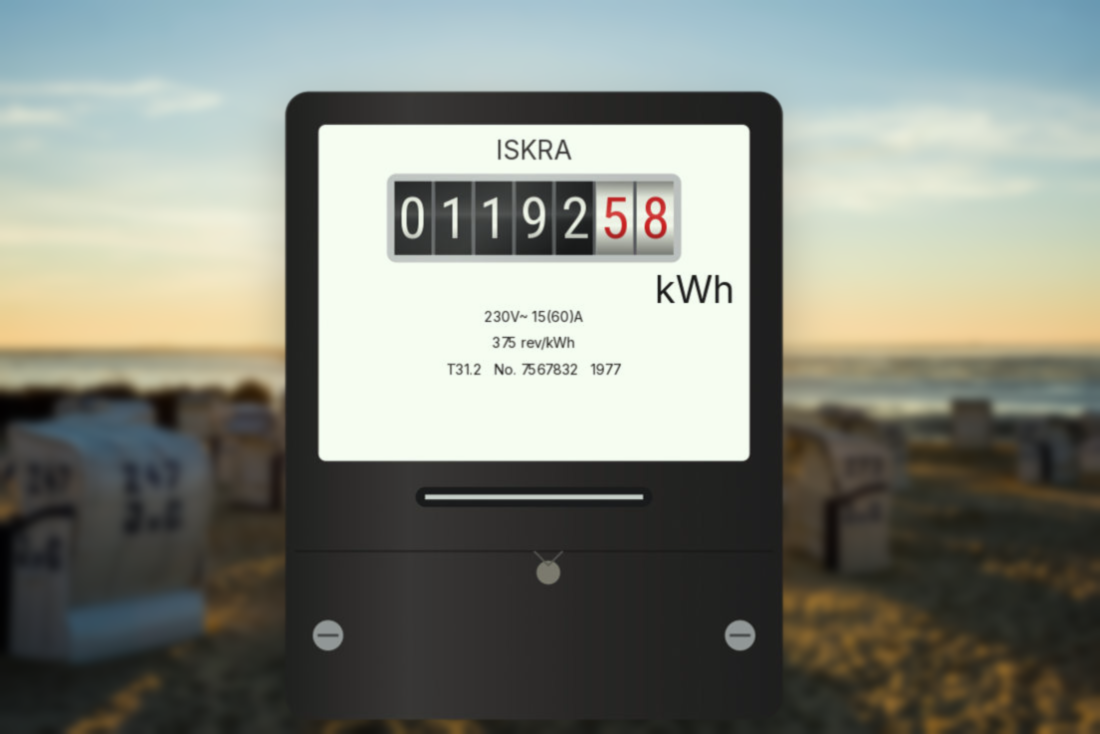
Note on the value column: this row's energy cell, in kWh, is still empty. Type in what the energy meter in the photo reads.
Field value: 1192.58 kWh
